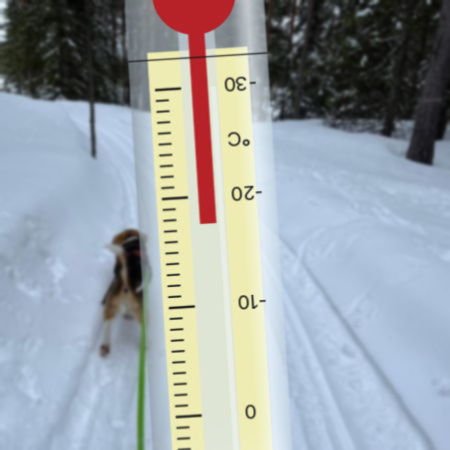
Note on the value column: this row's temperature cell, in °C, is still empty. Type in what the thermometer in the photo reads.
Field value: -17.5 °C
